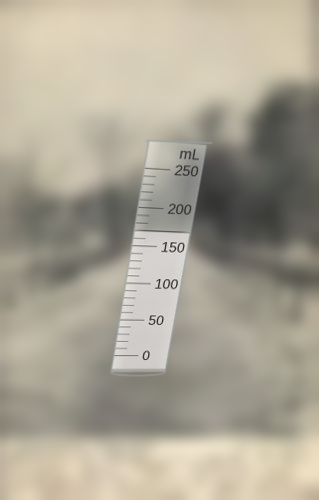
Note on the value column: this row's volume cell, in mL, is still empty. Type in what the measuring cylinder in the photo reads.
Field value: 170 mL
